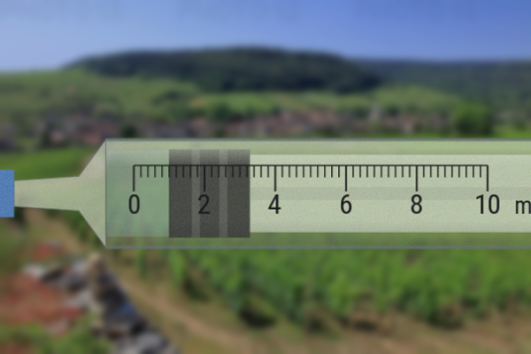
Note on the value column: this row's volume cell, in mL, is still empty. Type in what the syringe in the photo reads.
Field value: 1 mL
